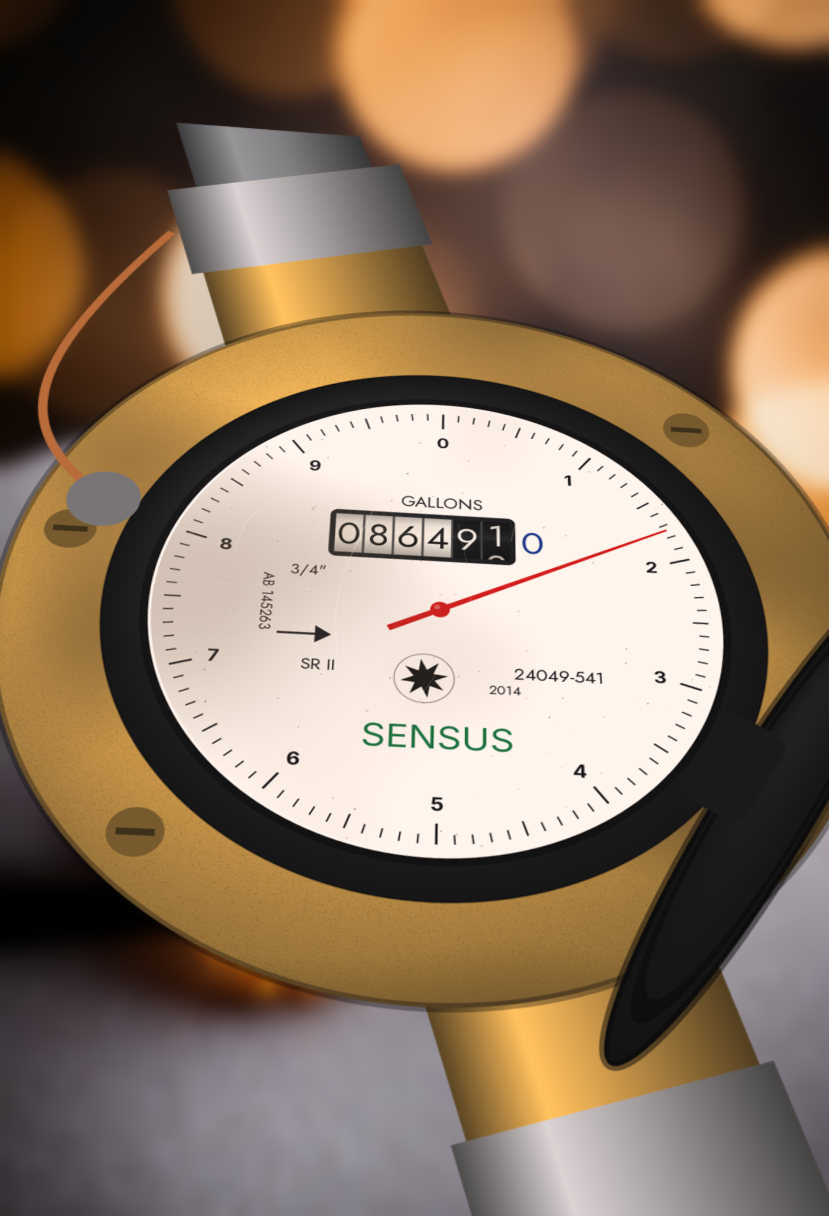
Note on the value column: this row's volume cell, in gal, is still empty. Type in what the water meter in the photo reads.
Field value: 864911.7 gal
